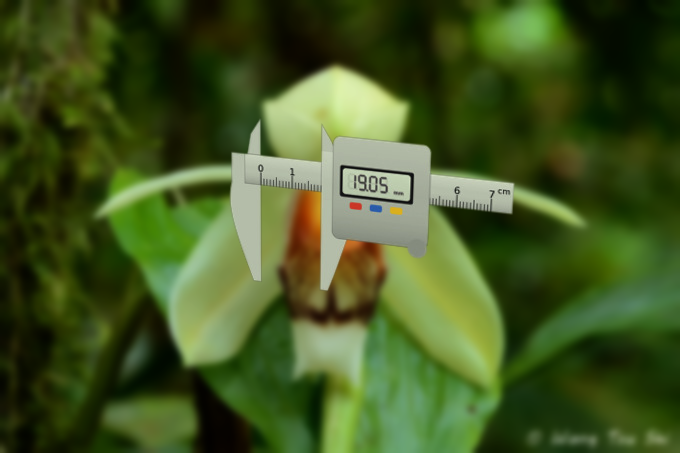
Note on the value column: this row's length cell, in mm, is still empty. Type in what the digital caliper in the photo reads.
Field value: 19.05 mm
